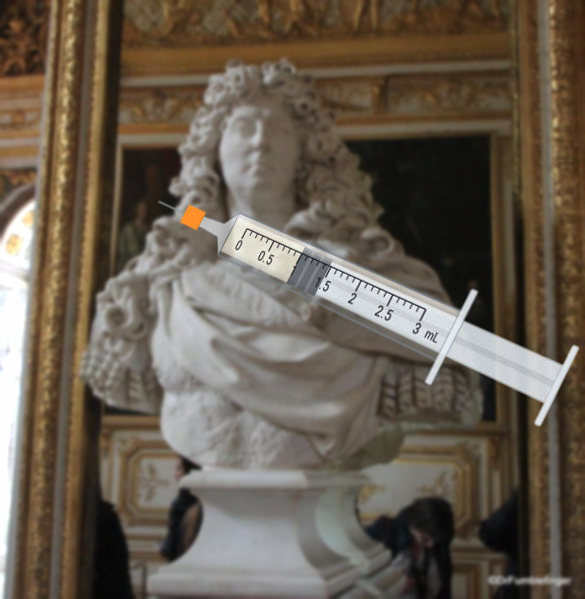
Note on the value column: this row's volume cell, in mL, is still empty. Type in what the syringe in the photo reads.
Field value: 1 mL
